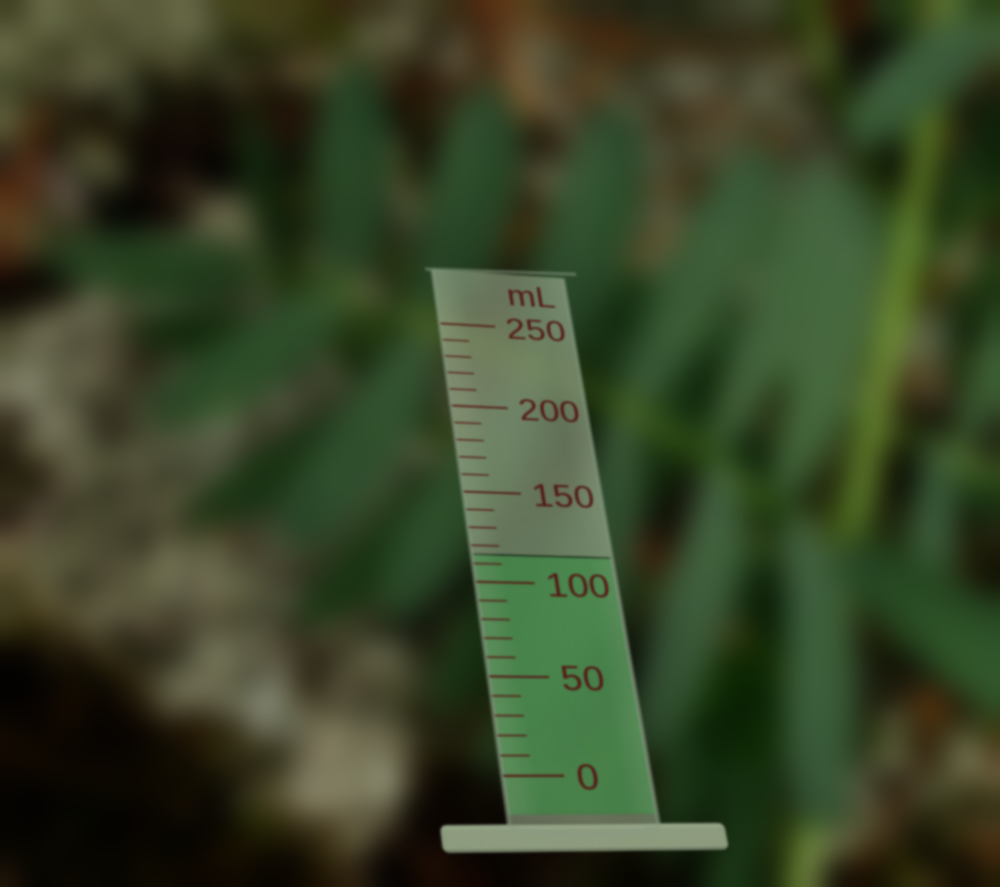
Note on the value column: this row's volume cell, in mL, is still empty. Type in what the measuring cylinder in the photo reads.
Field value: 115 mL
